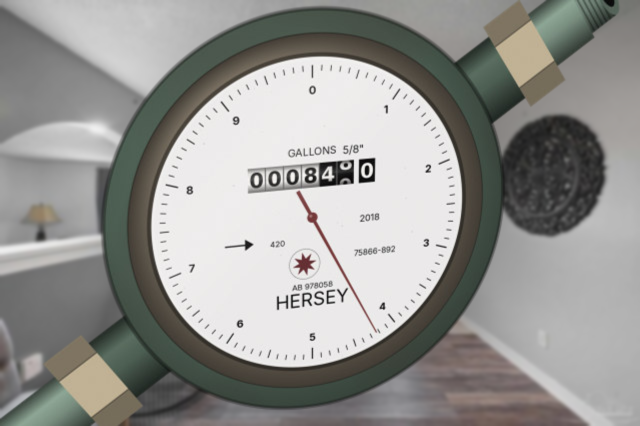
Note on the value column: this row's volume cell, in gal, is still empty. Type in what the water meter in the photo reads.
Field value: 8484.2 gal
